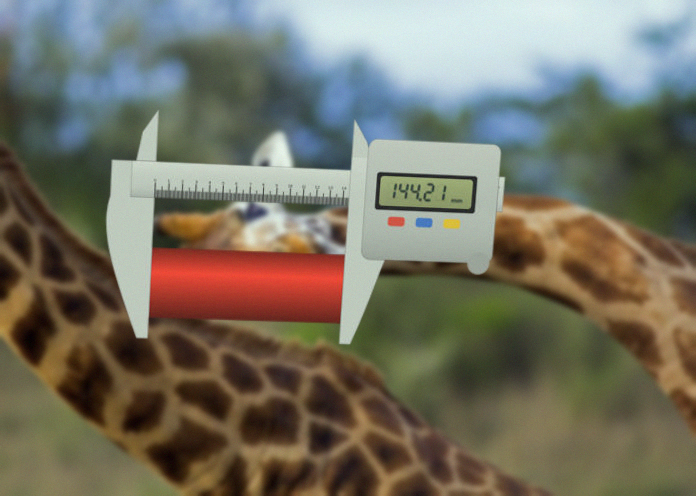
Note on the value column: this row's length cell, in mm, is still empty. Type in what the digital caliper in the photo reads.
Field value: 144.21 mm
